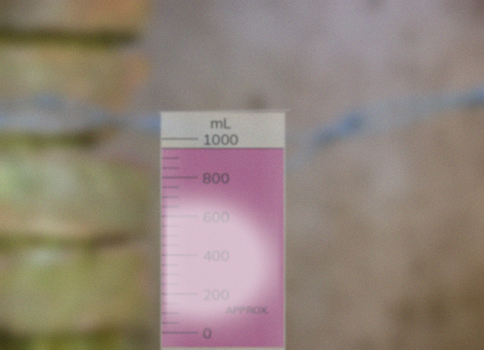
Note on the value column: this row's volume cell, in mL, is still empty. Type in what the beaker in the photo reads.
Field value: 950 mL
